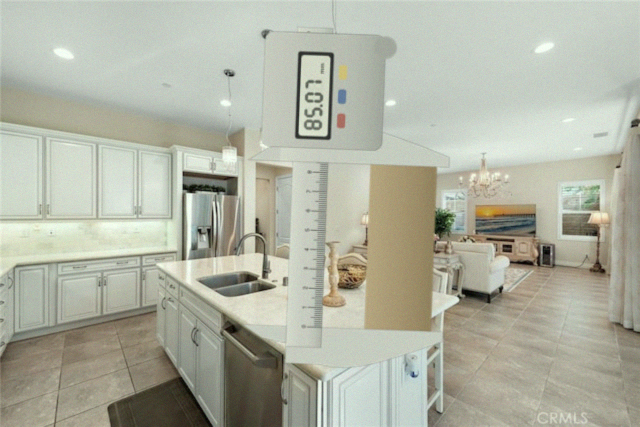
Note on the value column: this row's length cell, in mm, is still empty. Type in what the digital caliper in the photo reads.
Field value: 85.07 mm
